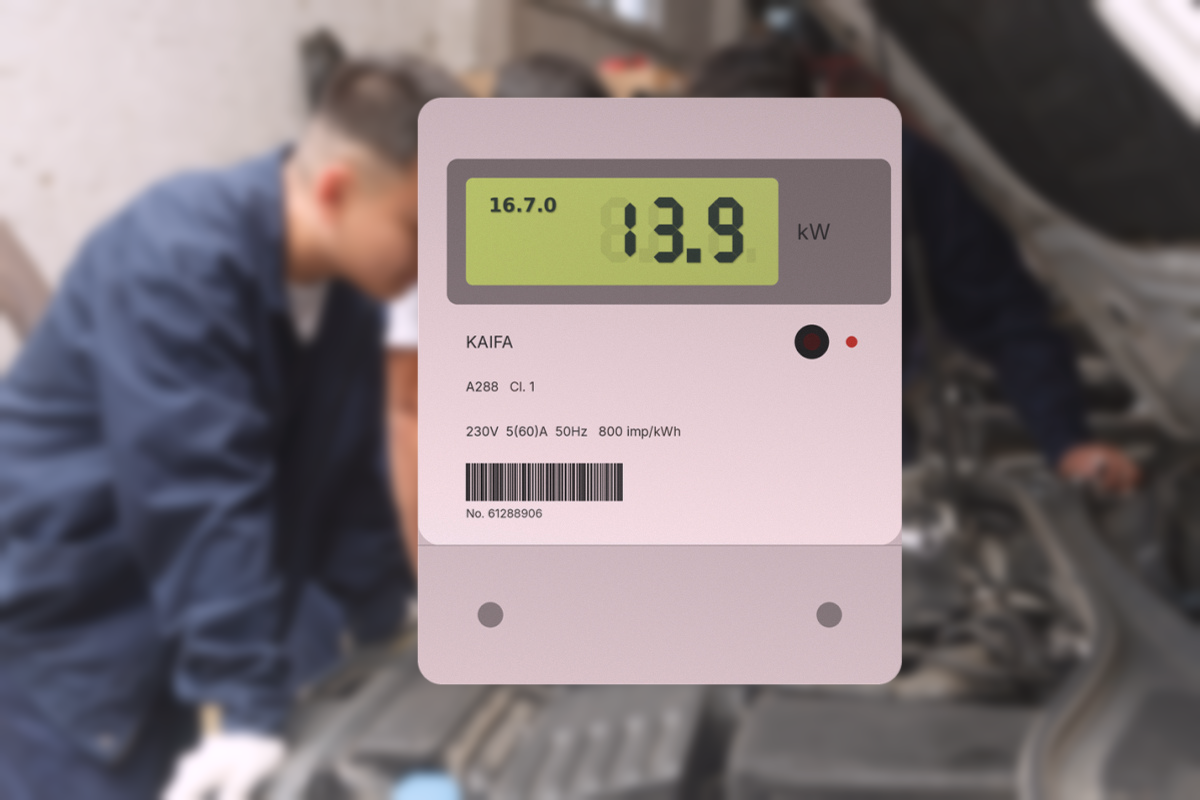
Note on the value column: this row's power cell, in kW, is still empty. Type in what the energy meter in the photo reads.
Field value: 13.9 kW
